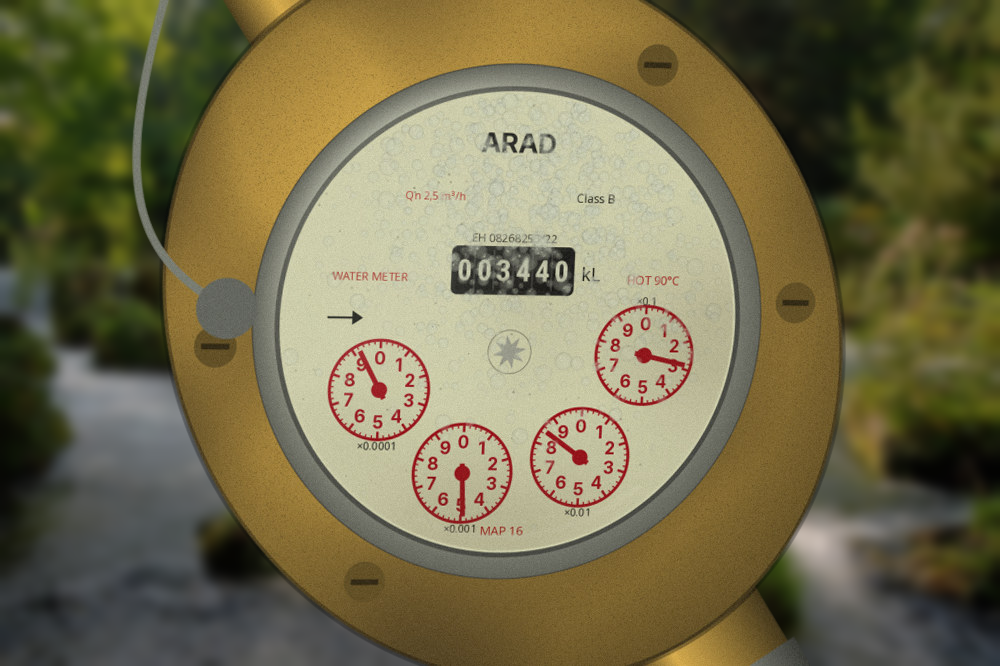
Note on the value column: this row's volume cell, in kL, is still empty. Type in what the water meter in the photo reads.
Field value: 3440.2849 kL
